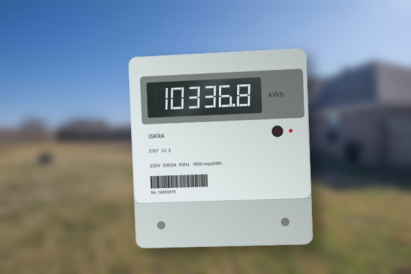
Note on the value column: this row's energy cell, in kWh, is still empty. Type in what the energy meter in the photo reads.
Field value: 10336.8 kWh
